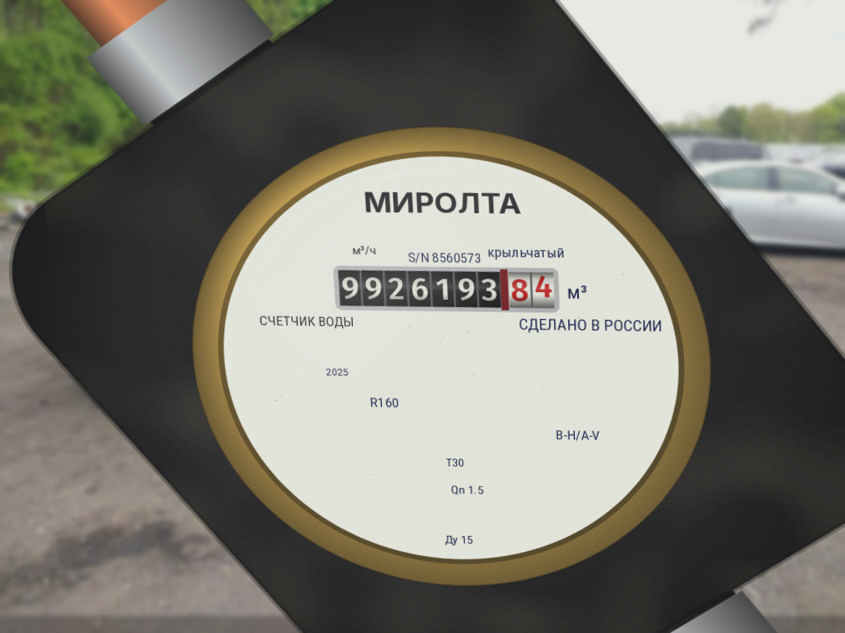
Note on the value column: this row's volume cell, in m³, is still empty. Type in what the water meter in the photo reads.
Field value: 9926193.84 m³
